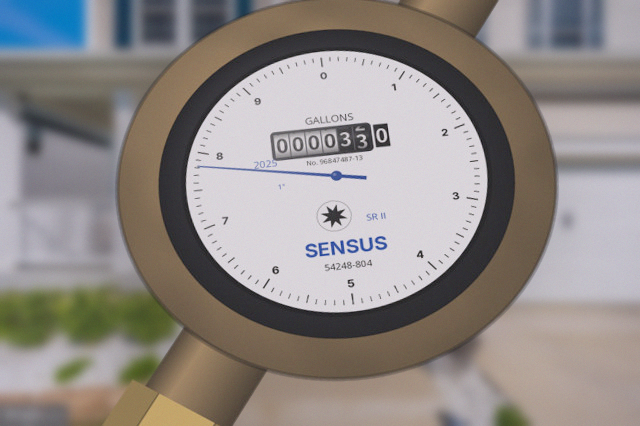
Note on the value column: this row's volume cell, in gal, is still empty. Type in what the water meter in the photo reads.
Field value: 327.8 gal
